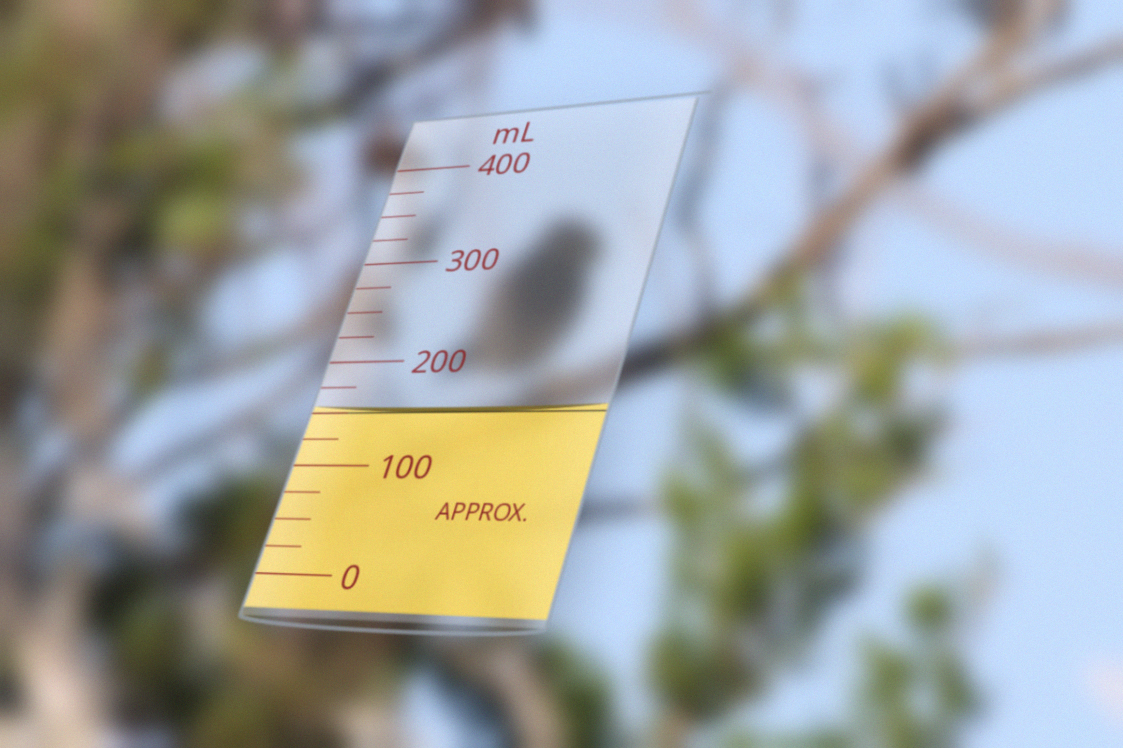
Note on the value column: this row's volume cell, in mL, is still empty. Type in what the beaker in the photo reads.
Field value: 150 mL
